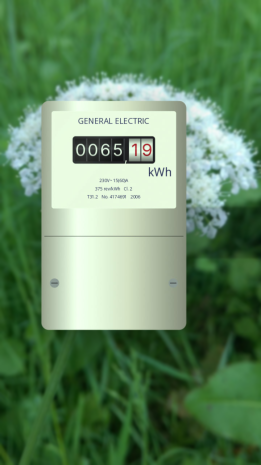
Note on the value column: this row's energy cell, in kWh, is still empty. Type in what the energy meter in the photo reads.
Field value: 65.19 kWh
